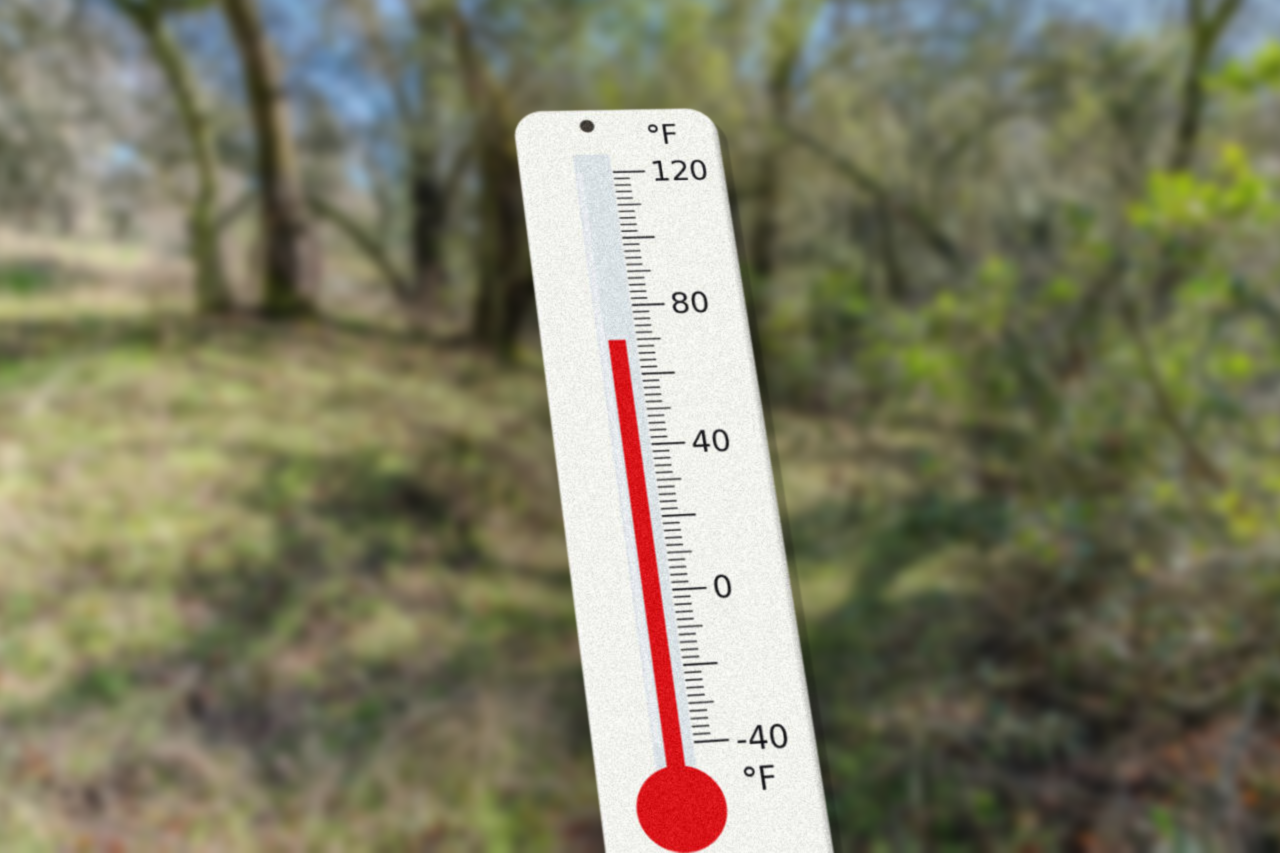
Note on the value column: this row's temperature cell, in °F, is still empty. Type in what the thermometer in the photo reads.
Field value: 70 °F
